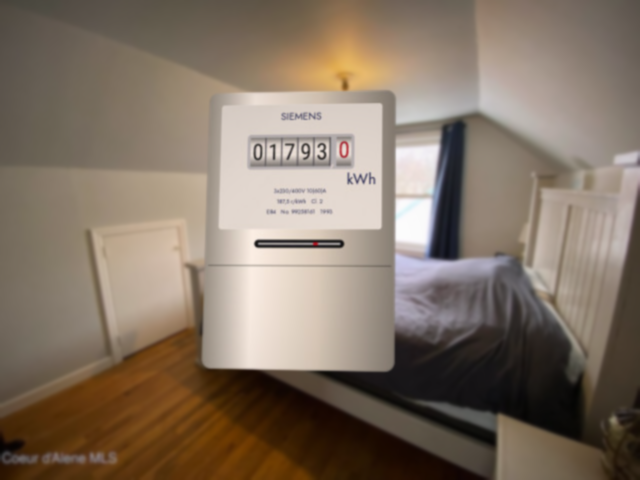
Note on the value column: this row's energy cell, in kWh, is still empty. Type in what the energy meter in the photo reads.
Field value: 1793.0 kWh
